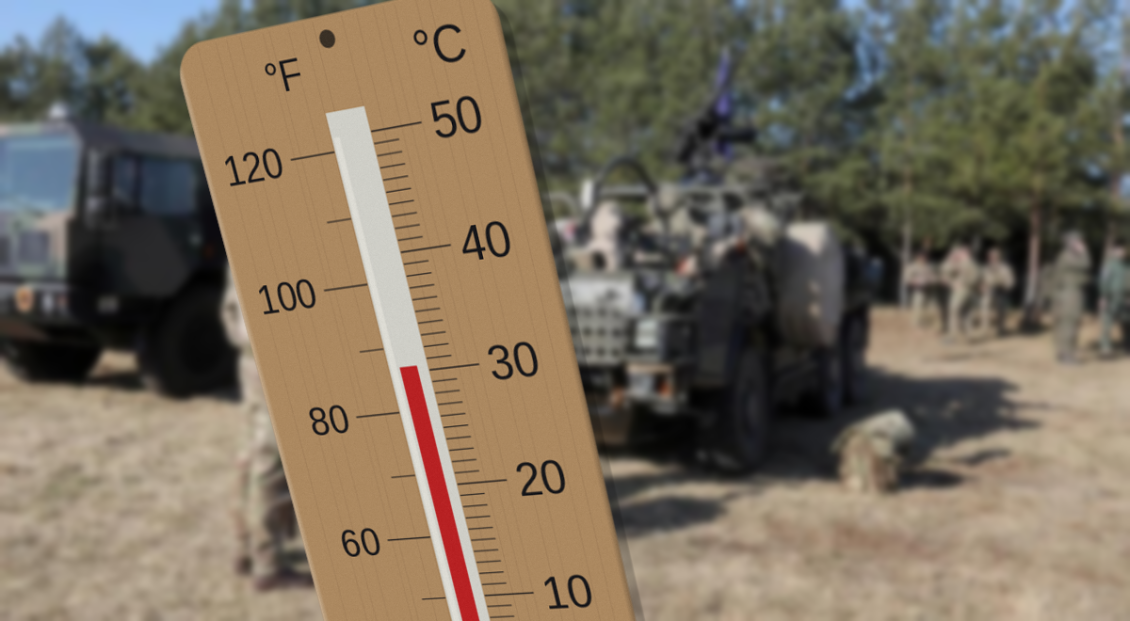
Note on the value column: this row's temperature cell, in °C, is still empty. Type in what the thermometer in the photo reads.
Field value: 30.5 °C
